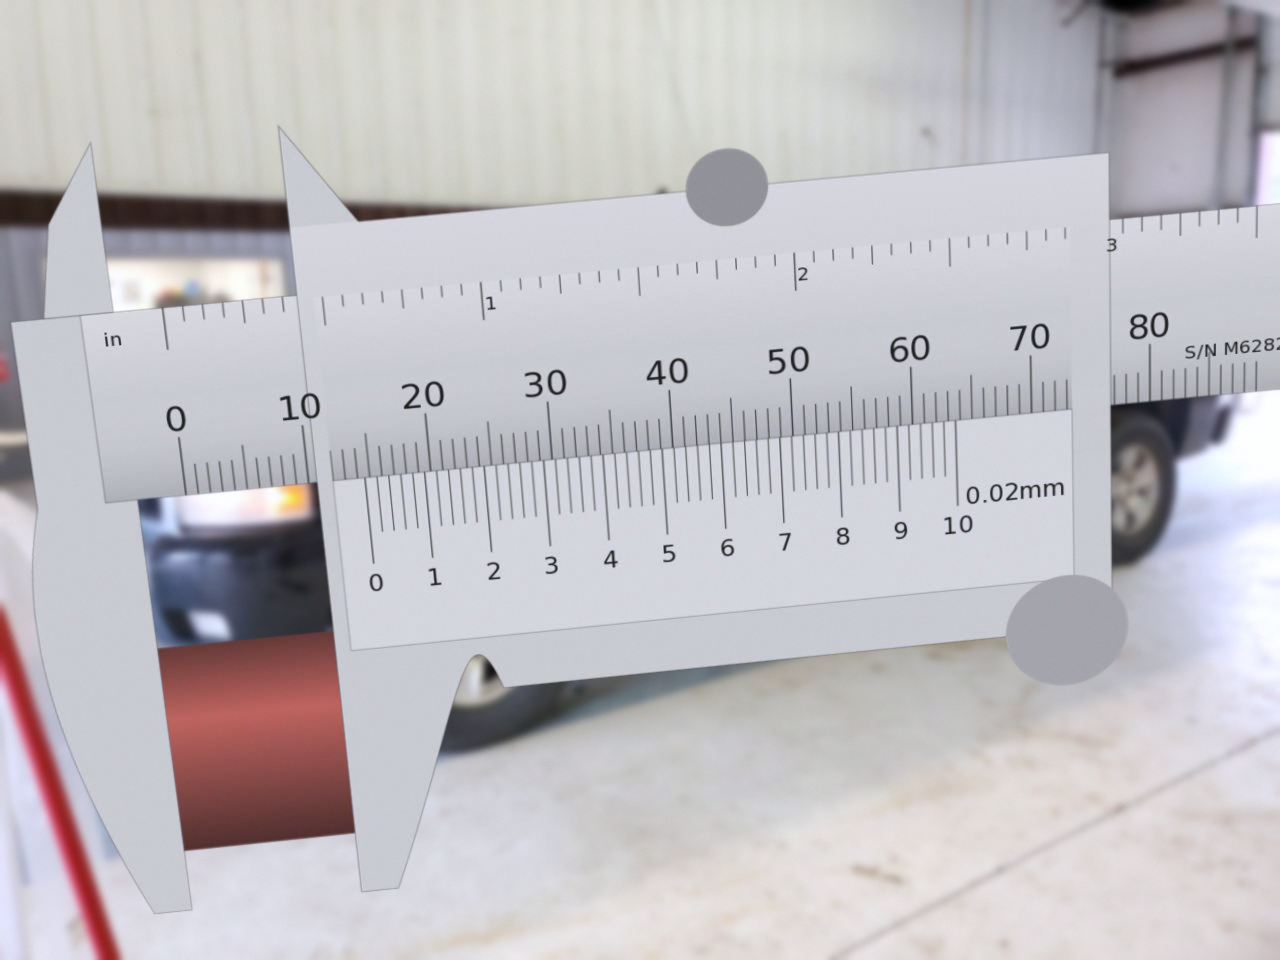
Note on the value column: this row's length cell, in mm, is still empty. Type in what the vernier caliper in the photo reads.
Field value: 14.6 mm
